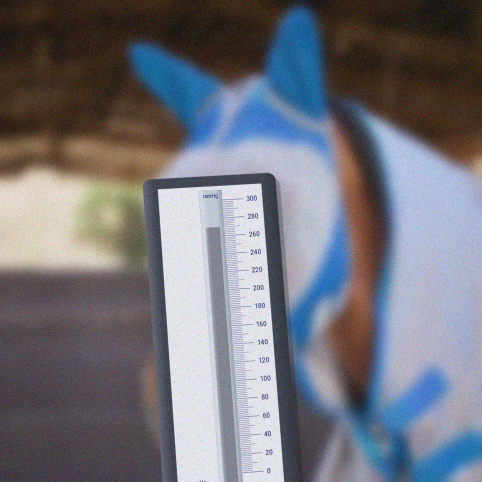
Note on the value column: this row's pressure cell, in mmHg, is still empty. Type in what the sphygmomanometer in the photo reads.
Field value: 270 mmHg
